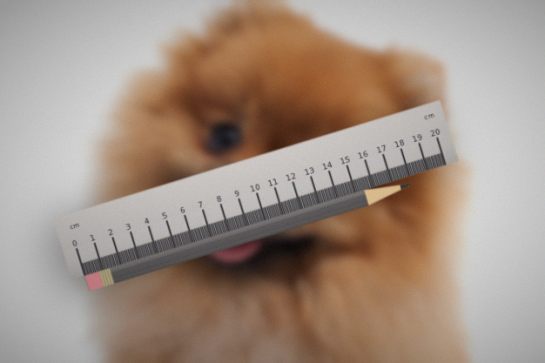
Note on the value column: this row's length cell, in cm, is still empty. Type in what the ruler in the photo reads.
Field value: 18 cm
